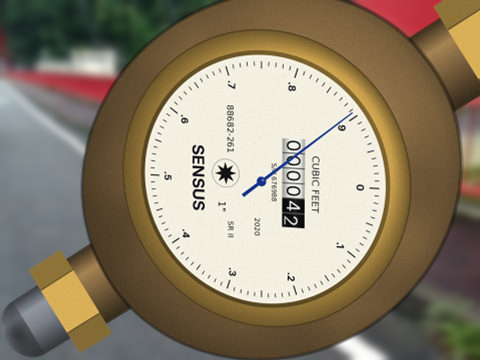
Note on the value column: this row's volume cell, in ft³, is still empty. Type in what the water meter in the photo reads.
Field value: 41.89 ft³
